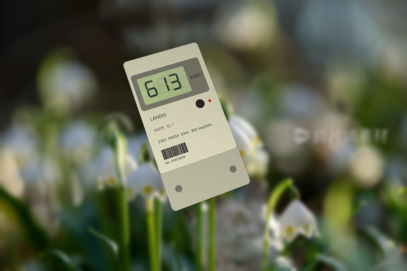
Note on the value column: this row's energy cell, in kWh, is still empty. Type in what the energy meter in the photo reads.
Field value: 613 kWh
